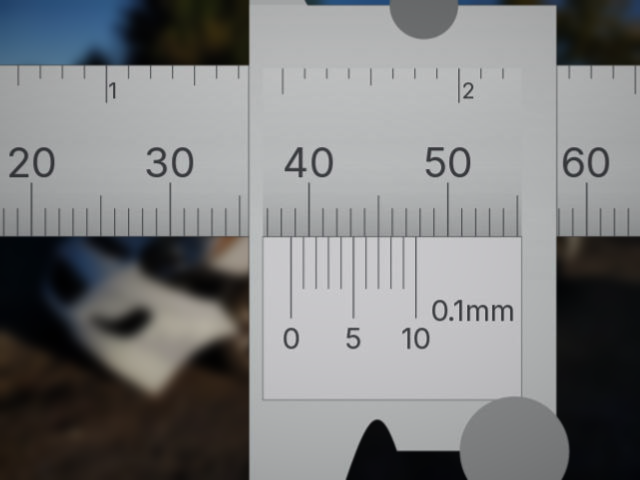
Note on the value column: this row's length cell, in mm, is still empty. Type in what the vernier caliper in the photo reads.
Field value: 38.7 mm
